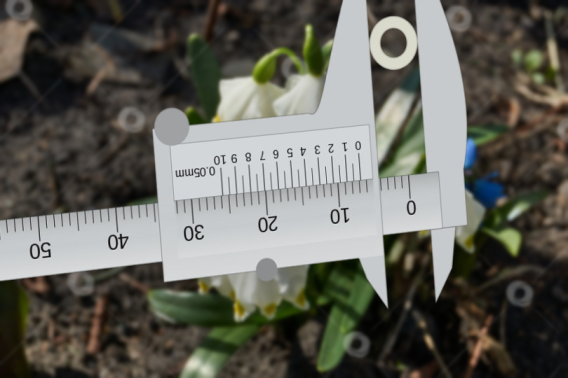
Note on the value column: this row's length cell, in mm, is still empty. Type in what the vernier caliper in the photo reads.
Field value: 6.8 mm
